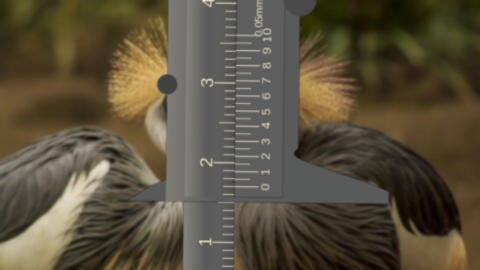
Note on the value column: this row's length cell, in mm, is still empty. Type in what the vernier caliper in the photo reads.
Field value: 17.0 mm
